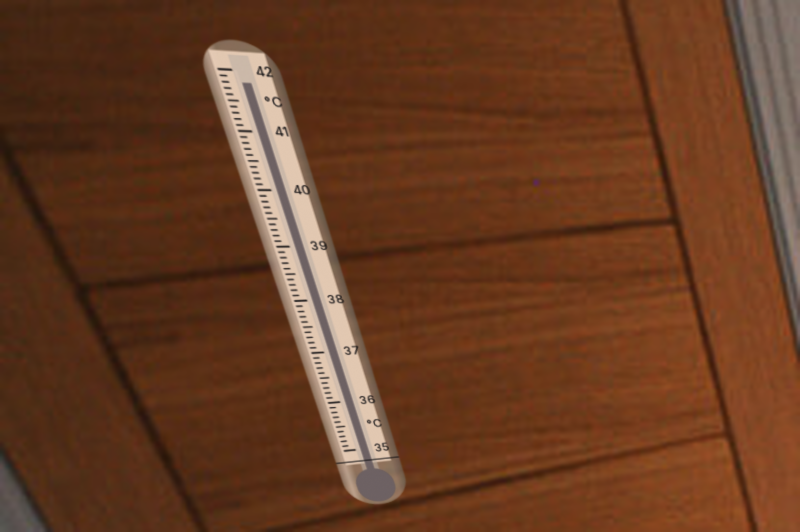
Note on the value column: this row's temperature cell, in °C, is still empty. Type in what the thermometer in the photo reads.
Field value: 41.8 °C
